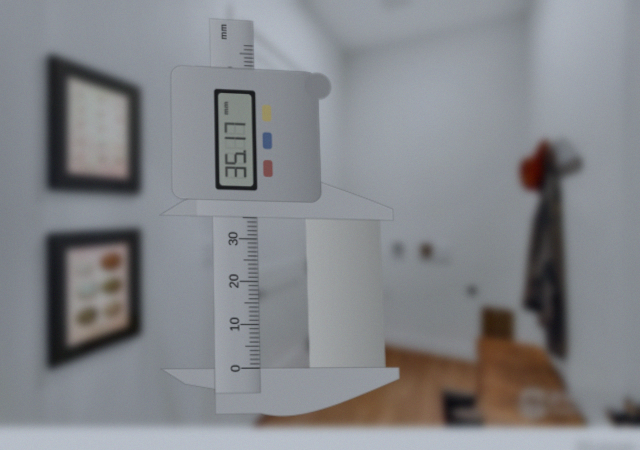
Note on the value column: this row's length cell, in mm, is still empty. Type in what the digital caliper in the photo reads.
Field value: 35.17 mm
